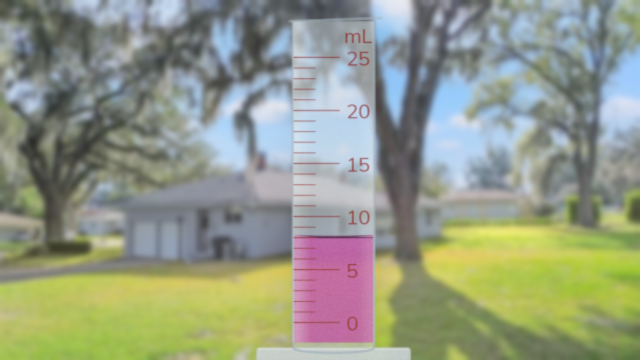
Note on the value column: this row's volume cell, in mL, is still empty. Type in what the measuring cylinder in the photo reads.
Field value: 8 mL
